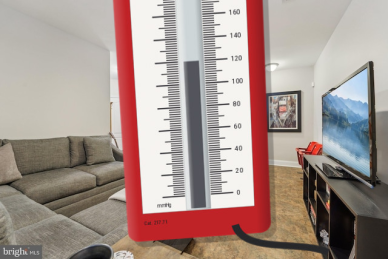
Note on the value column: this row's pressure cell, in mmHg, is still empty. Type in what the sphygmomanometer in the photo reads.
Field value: 120 mmHg
